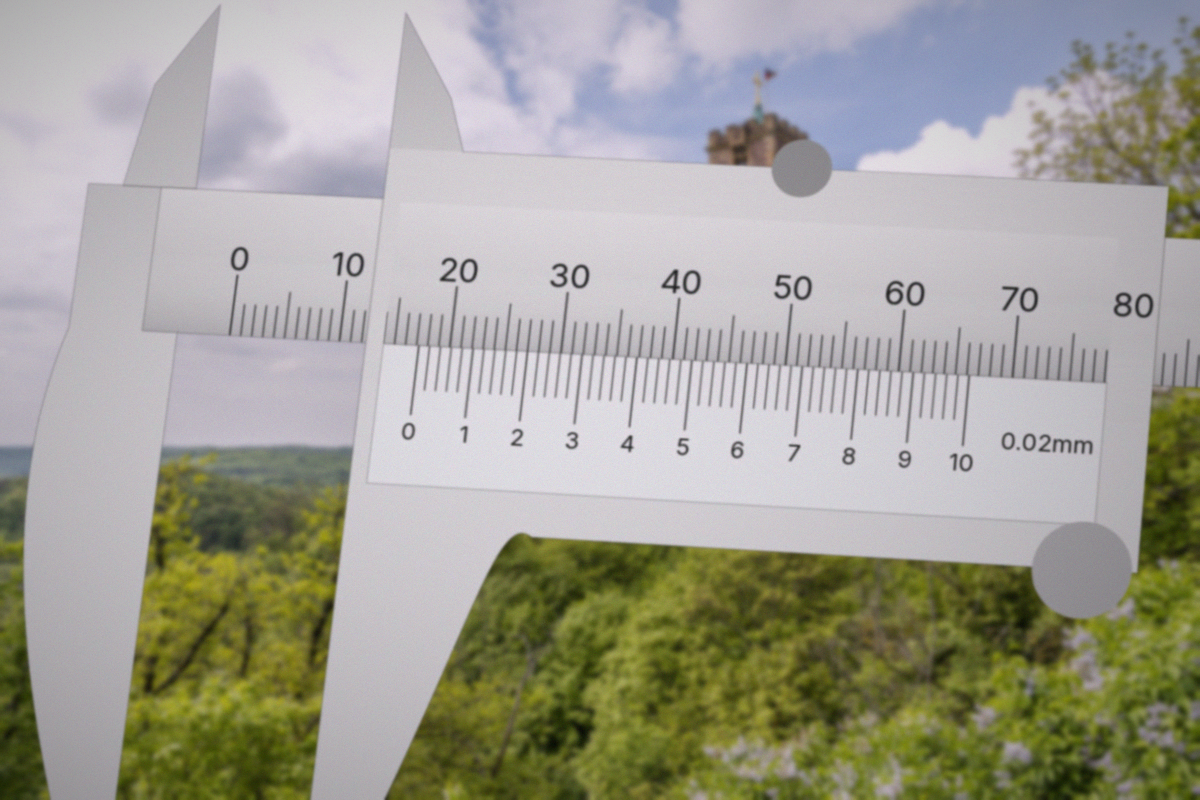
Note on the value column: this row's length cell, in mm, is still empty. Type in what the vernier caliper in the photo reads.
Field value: 17.2 mm
